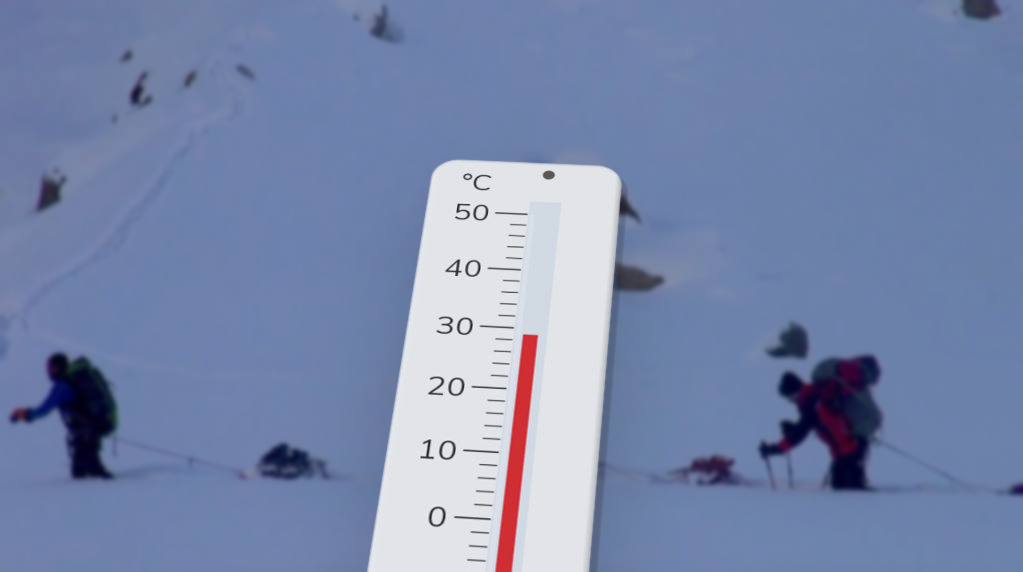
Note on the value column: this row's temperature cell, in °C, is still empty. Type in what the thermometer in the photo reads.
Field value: 29 °C
